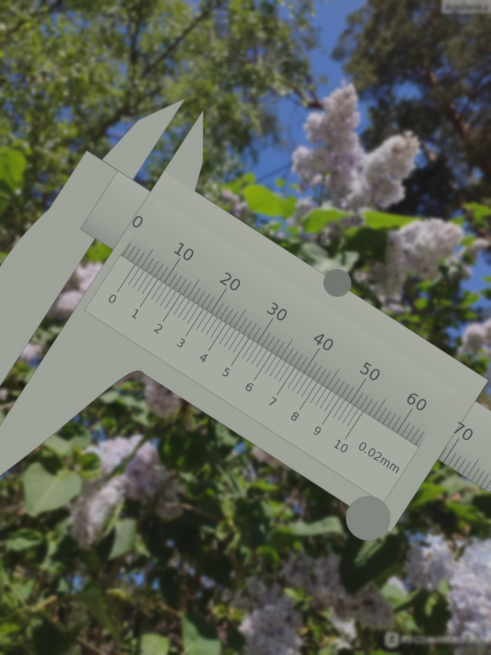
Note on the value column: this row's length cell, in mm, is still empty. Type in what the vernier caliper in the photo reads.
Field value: 3.8 mm
